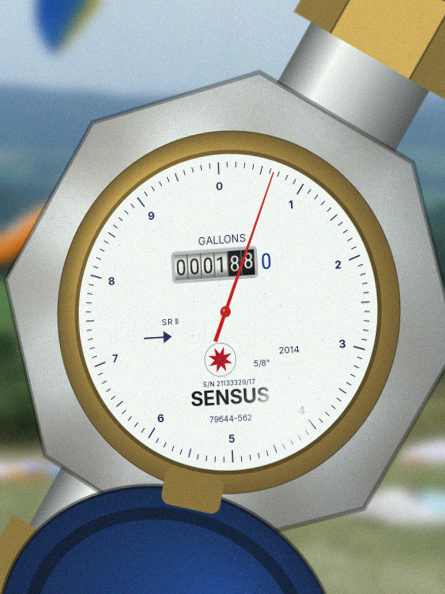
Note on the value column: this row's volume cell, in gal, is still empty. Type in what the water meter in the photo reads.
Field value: 1880.6 gal
